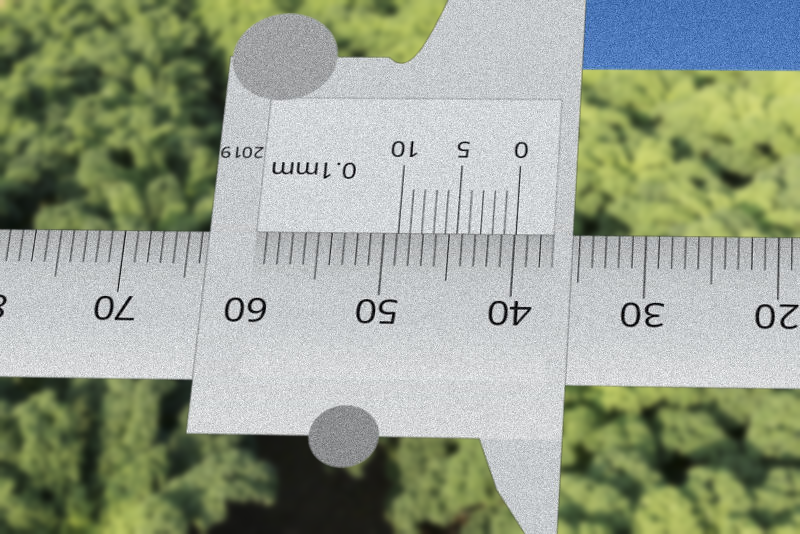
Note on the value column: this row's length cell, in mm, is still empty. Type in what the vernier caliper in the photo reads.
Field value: 39.9 mm
